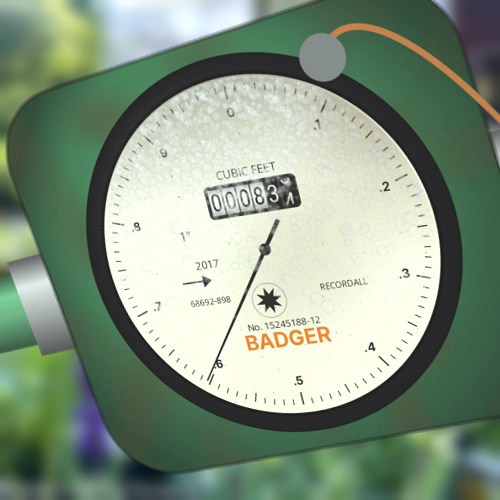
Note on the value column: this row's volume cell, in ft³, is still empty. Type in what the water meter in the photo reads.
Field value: 833.60 ft³
